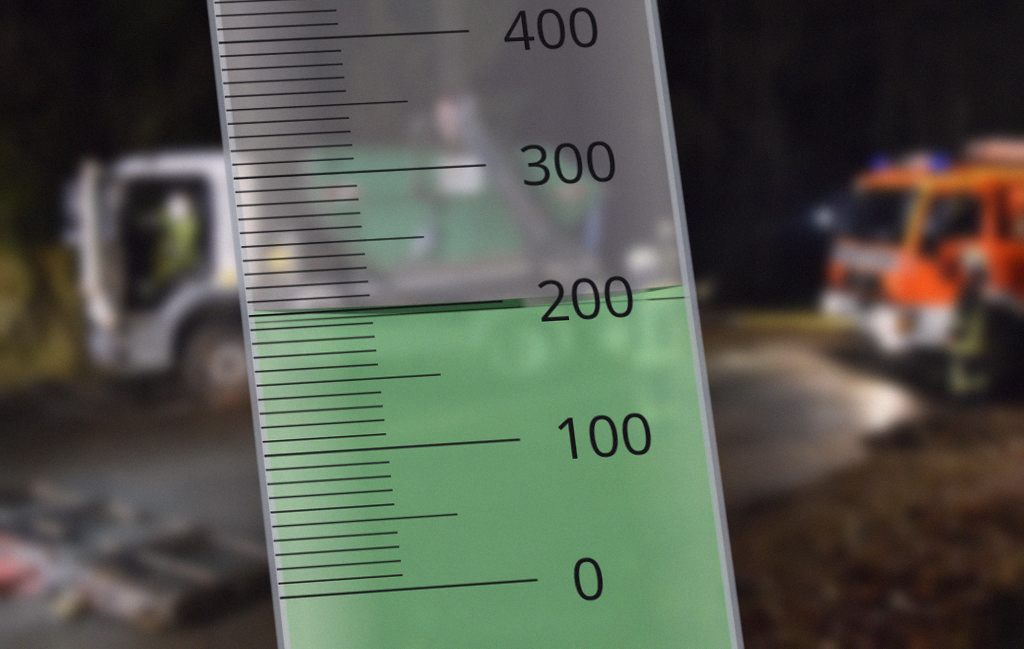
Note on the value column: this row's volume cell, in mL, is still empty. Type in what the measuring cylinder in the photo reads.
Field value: 195 mL
